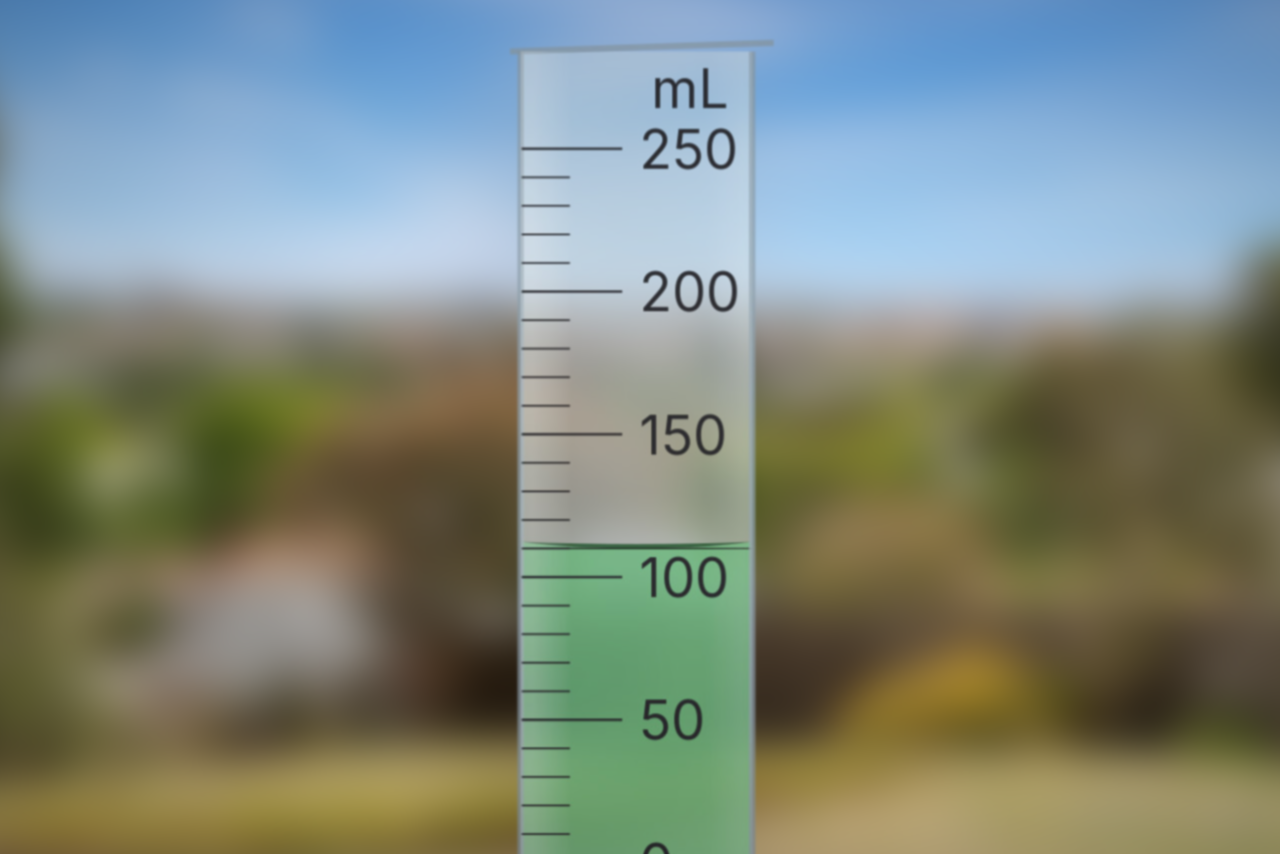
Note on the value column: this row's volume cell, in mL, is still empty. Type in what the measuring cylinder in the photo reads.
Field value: 110 mL
